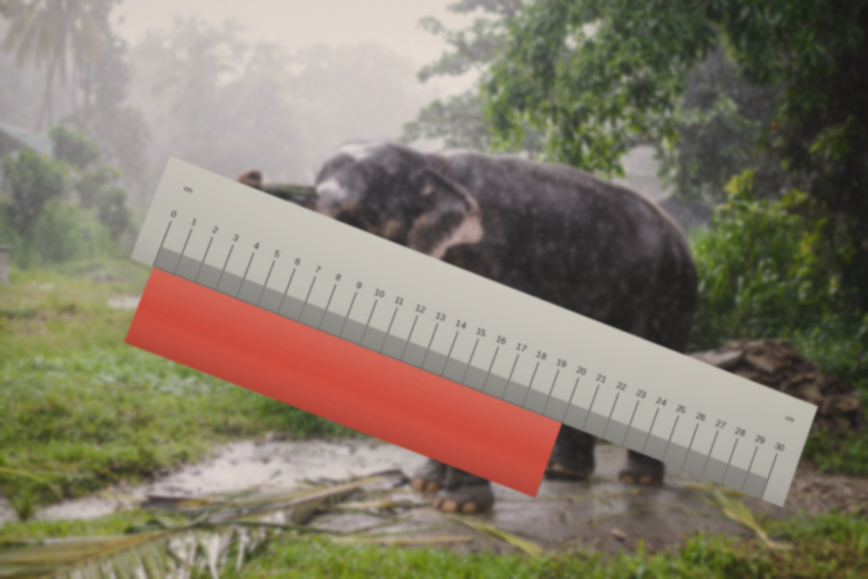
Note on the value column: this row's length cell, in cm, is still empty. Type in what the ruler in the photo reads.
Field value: 20 cm
